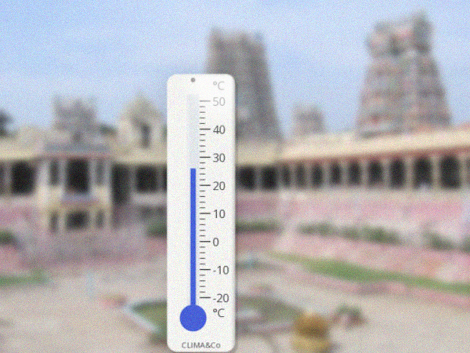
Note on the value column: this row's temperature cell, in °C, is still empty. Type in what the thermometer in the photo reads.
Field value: 26 °C
